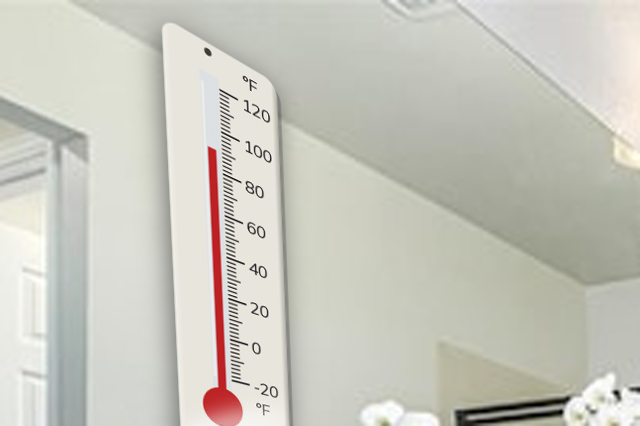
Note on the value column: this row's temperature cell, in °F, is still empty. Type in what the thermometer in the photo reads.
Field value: 90 °F
